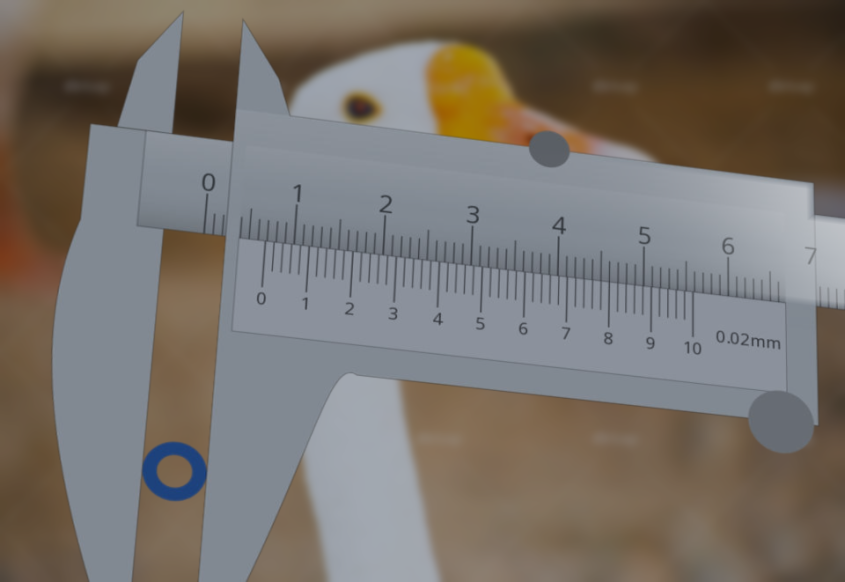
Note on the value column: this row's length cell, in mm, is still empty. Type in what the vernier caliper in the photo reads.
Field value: 6.8 mm
